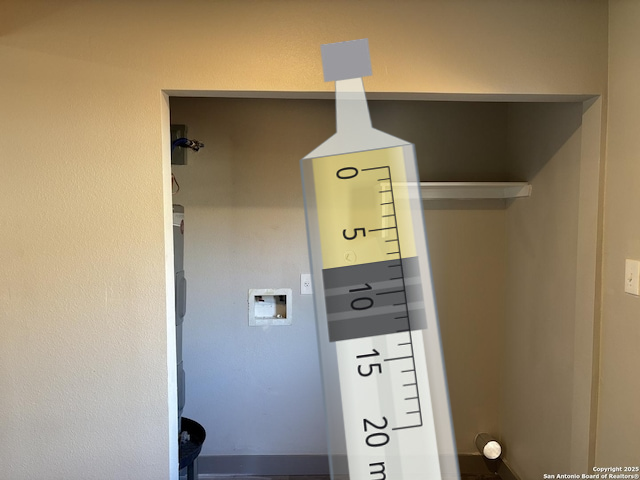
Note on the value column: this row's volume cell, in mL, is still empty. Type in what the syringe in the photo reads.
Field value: 7.5 mL
